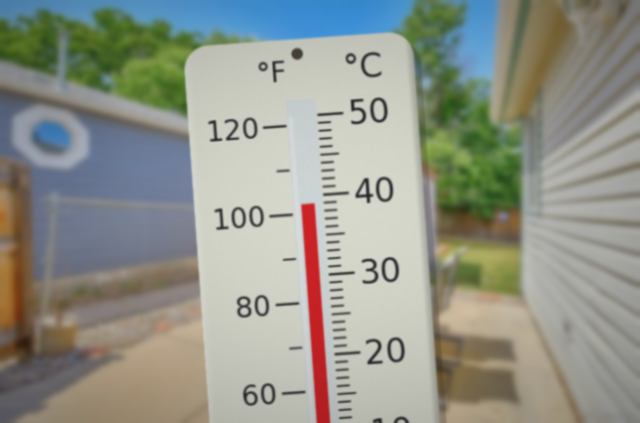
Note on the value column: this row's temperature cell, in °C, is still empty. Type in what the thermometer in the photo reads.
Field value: 39 °C
